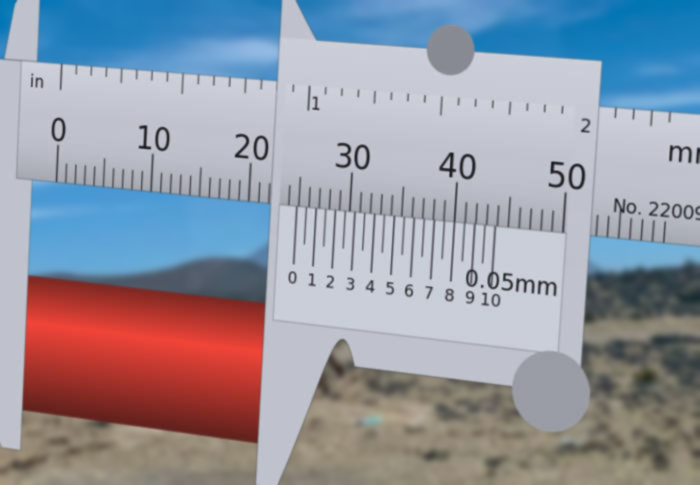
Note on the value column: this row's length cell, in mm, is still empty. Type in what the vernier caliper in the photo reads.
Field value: 24.8 mm
